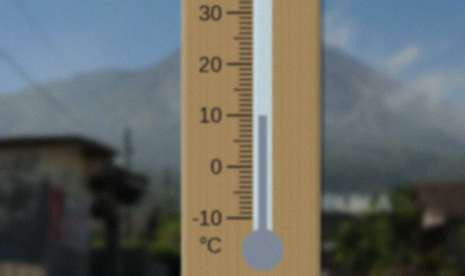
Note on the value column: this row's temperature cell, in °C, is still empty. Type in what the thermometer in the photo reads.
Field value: 10 °C
